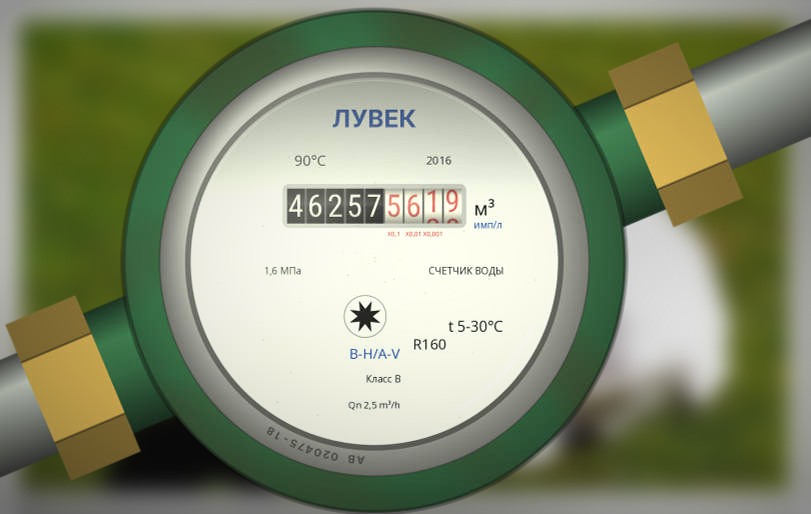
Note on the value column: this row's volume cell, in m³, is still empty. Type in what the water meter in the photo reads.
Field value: 46257.5619 m³
